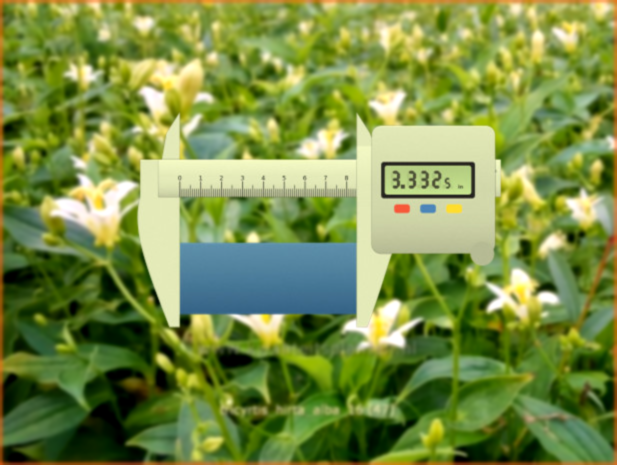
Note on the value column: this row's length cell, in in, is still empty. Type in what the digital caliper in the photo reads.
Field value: 3.3325 in
